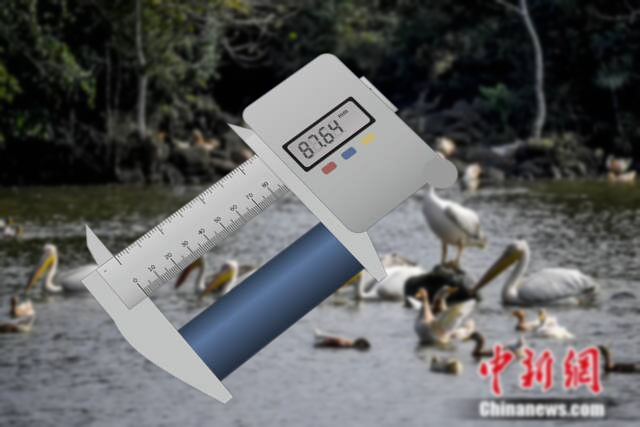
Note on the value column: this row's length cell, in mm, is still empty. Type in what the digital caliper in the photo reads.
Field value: 87.64 mm
